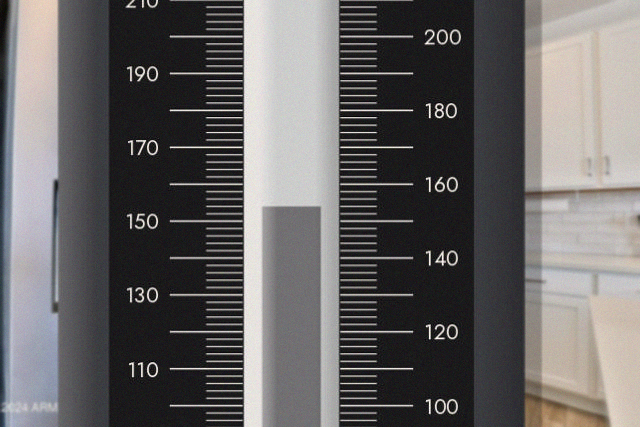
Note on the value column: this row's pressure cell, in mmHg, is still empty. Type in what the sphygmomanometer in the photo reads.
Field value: 154 mmHg
